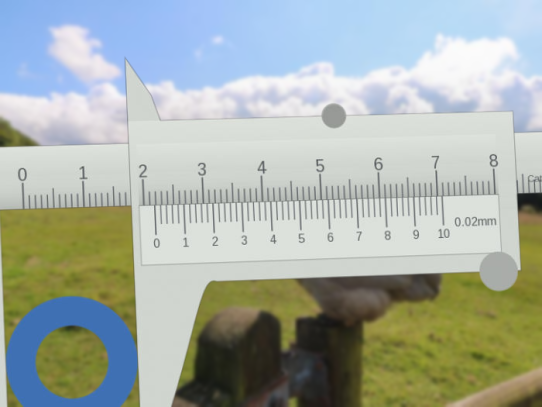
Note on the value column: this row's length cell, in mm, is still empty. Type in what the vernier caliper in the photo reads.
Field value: 21.8 mm
